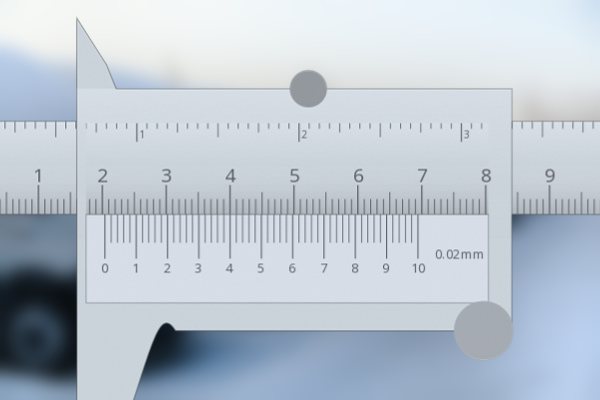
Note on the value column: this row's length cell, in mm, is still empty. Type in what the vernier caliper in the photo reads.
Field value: 20.4 mm
